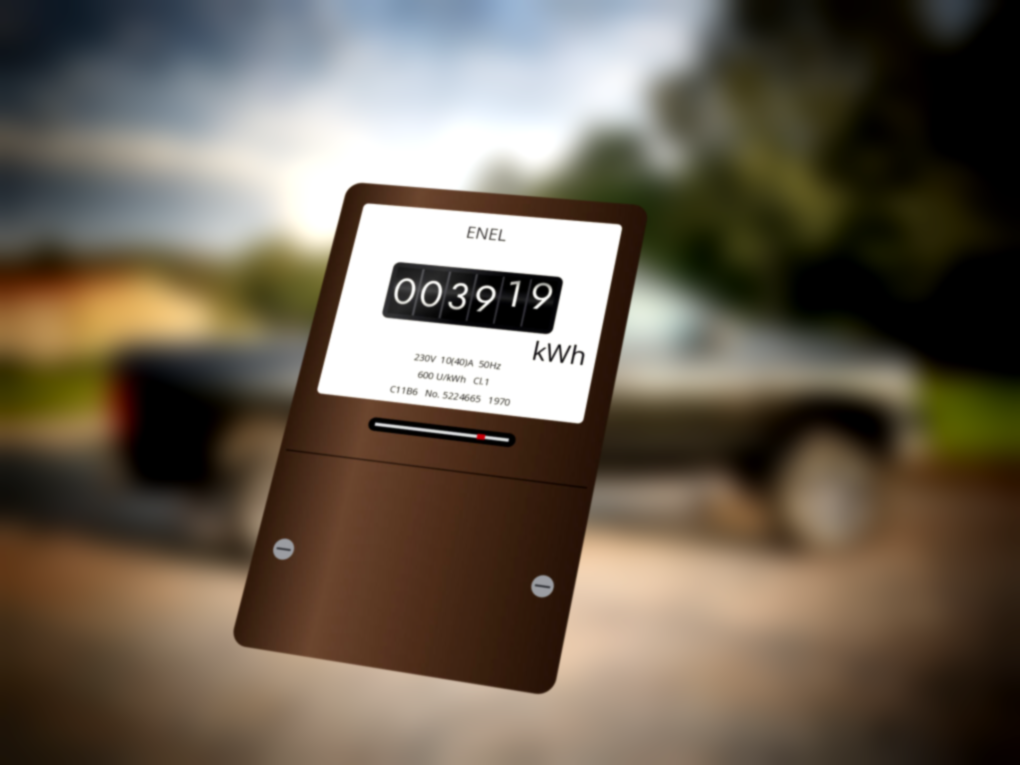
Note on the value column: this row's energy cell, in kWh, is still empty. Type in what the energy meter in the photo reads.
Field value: 3919 kWh
